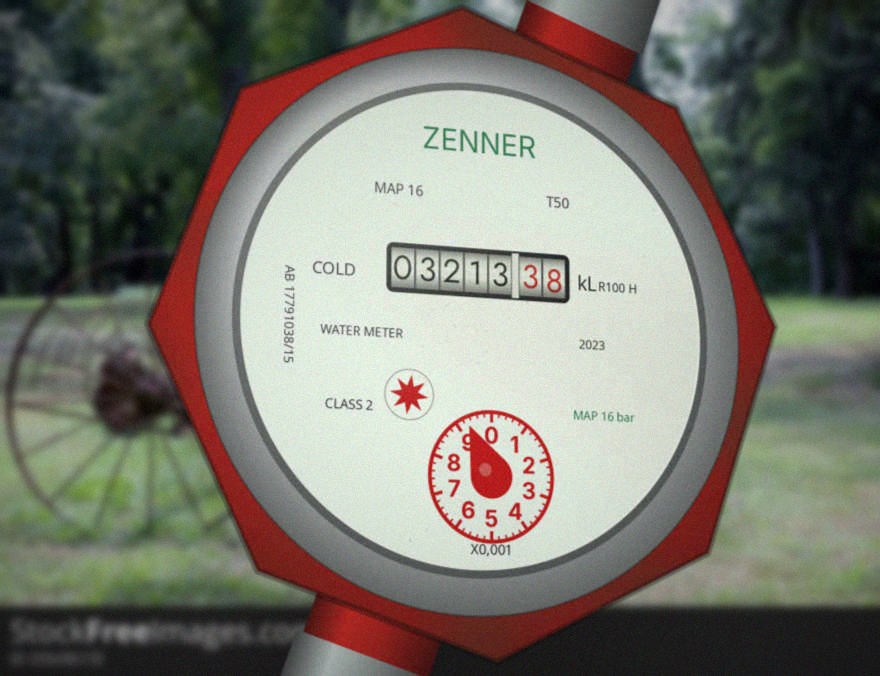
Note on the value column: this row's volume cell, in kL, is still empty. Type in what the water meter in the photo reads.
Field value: 3213.379 kL
